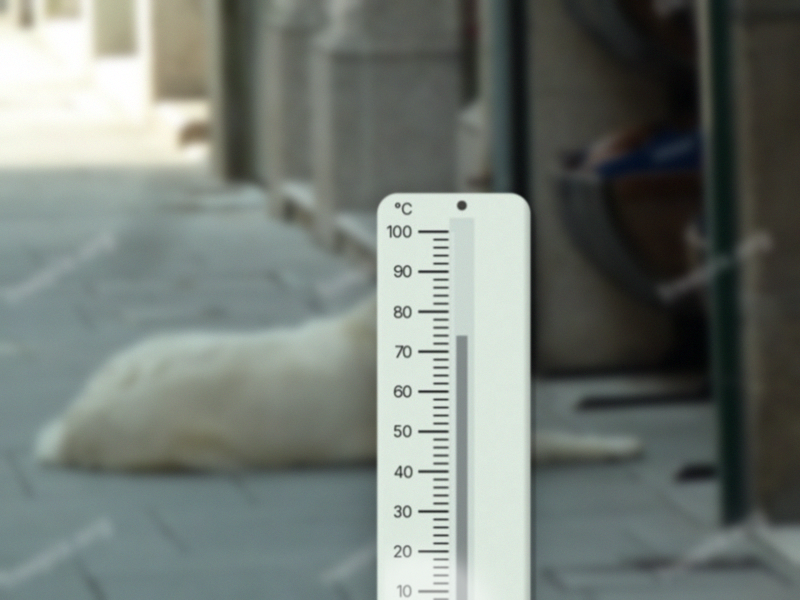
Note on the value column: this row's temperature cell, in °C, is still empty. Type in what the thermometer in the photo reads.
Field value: 74 °C
